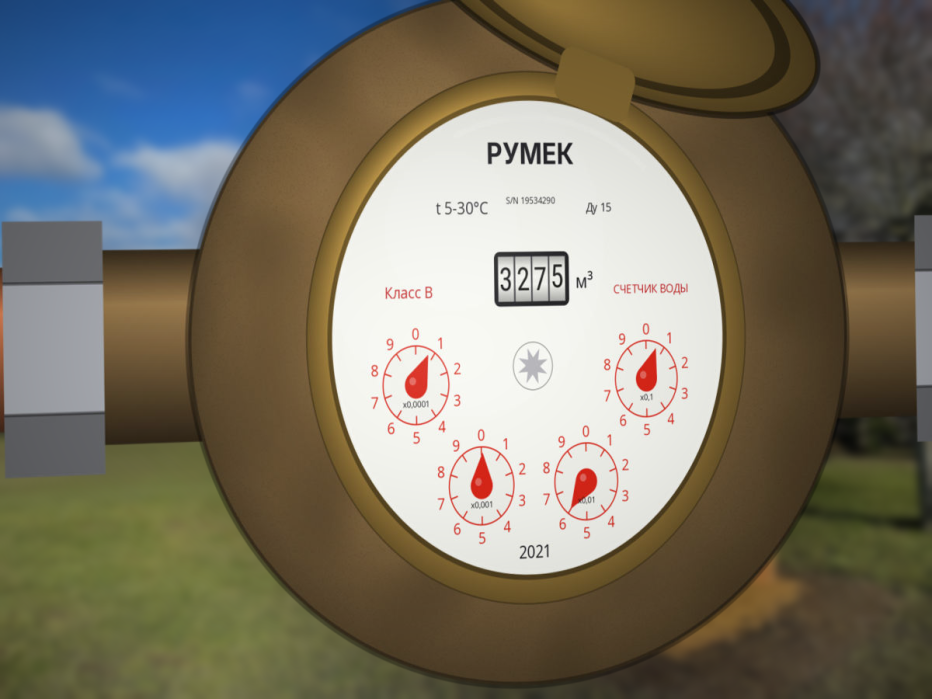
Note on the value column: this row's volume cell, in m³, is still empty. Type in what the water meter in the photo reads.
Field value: 3275.0600 m³
